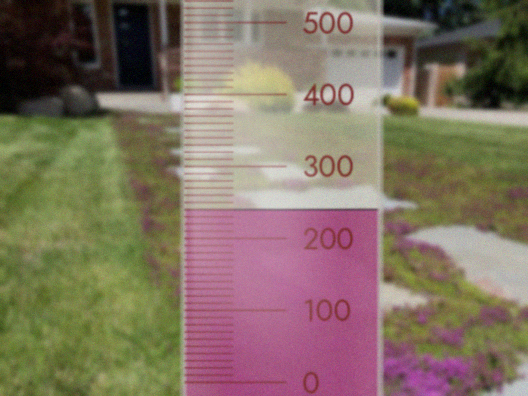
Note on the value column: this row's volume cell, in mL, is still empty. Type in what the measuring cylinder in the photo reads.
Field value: 240 mL
